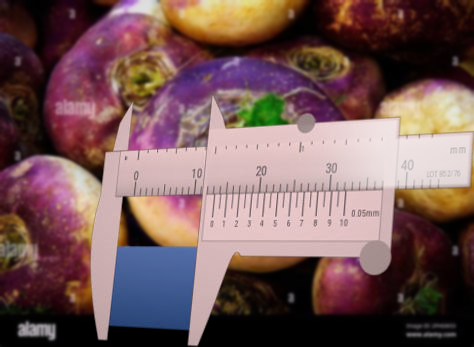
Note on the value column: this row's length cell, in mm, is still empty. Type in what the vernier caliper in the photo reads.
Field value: 13.2 mm
